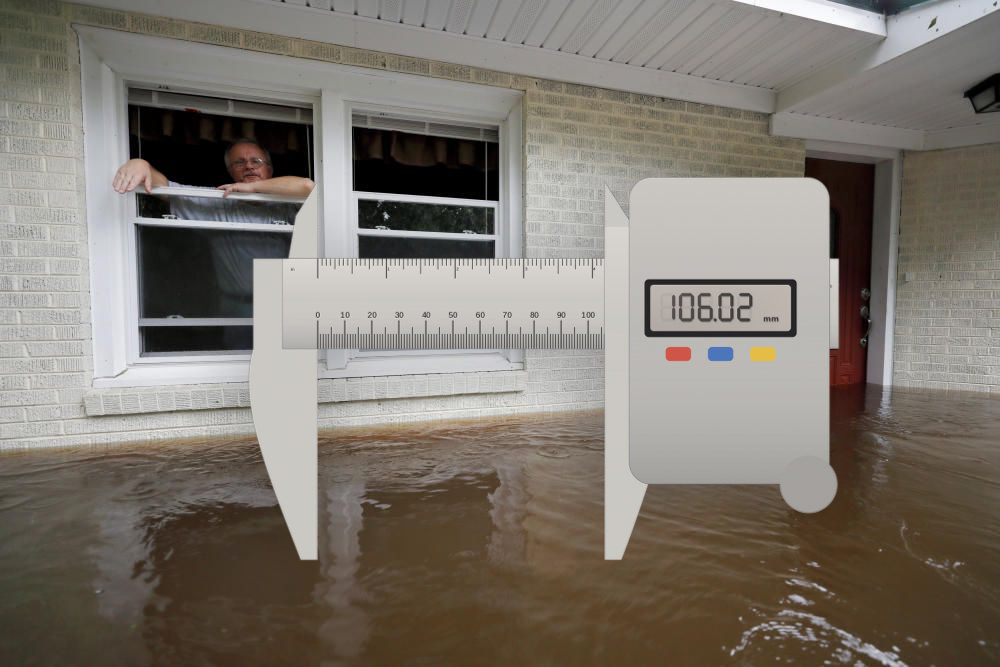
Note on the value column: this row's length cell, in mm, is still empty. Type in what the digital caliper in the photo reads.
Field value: 106.02 mm
